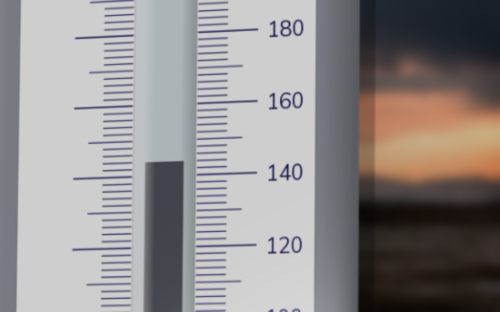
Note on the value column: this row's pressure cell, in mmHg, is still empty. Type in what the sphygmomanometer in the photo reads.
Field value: 144 mmHg
